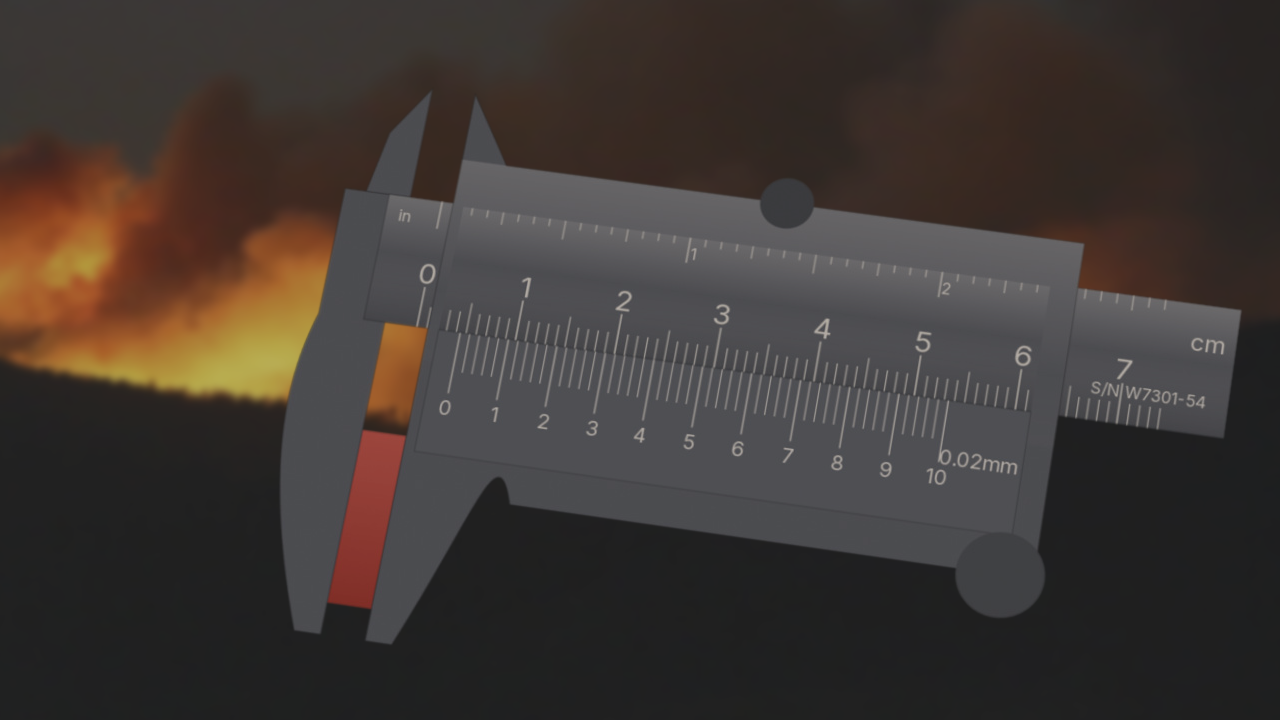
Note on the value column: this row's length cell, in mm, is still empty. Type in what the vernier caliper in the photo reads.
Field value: 4.4 mm
